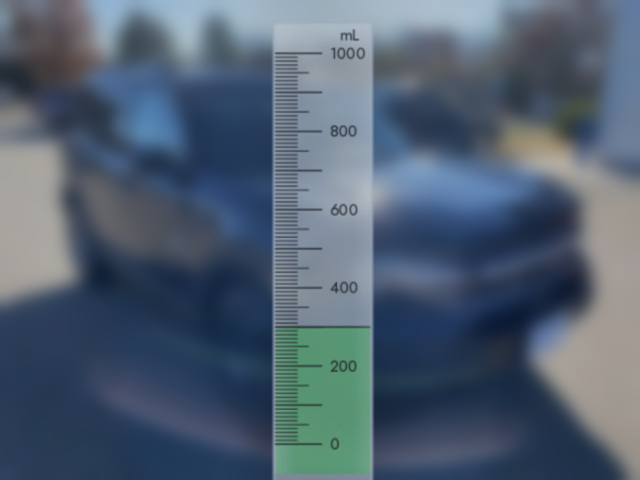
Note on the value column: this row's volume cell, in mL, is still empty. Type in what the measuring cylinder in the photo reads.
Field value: 300 mL
